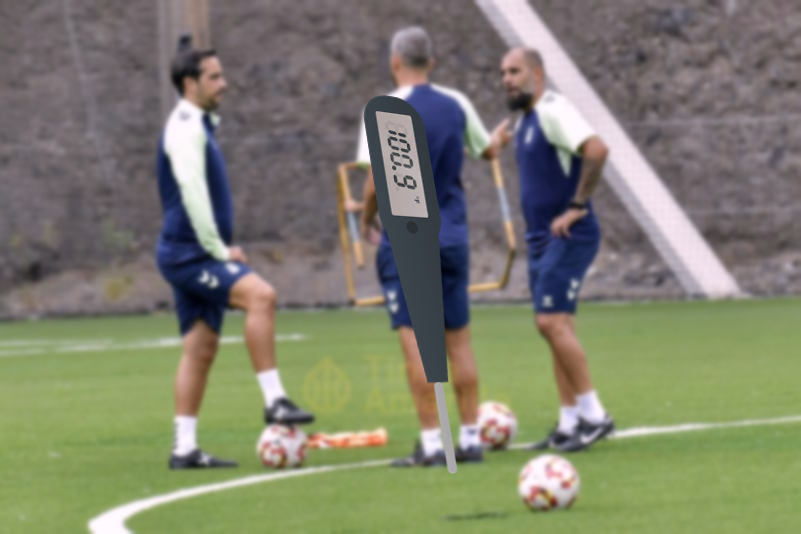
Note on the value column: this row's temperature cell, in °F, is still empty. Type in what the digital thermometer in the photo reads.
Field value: 100.9 °F
